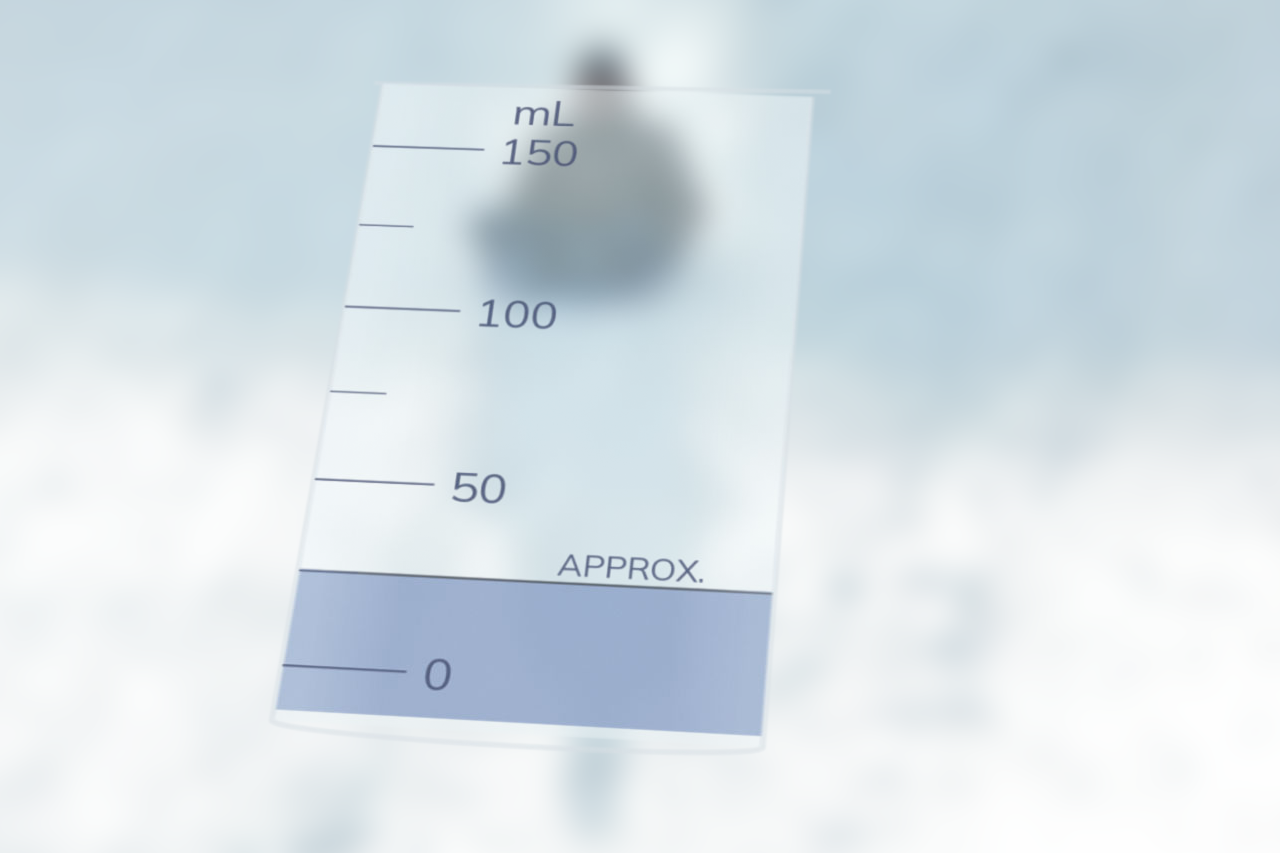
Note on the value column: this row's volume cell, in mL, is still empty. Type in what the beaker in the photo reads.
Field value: 25 mL
